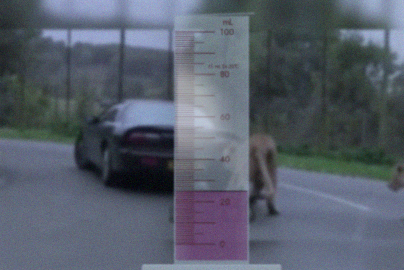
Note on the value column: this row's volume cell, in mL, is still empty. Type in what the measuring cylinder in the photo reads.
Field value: 25 mL
